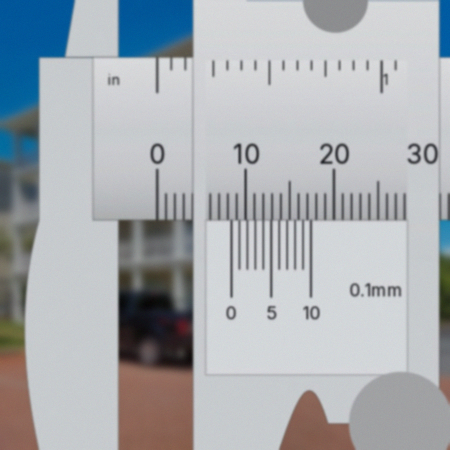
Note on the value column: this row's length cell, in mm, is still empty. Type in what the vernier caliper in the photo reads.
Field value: 8.4 mm
